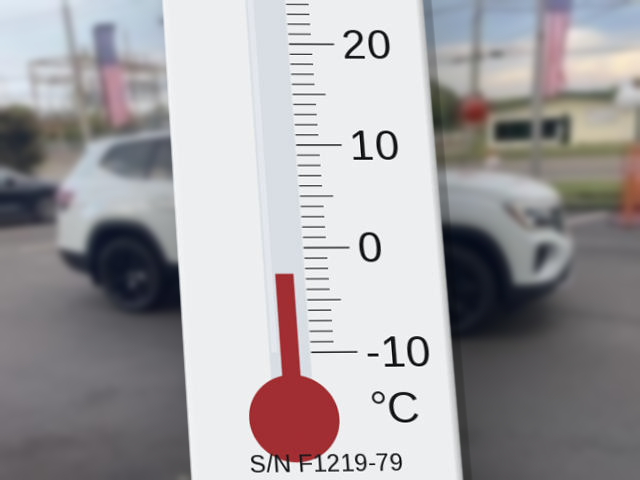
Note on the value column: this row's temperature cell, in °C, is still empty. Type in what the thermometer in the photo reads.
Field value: -2.5 °C
